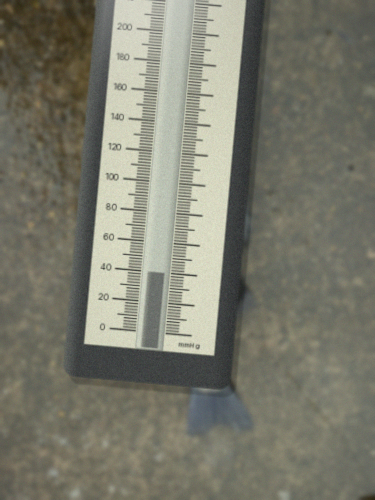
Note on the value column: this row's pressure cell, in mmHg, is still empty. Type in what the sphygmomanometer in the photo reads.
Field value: 40 mmHg
